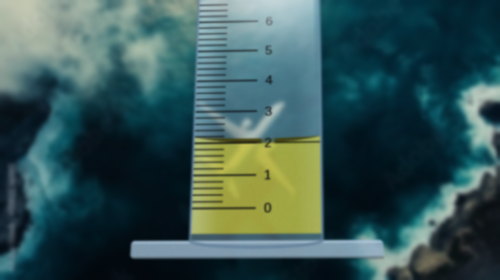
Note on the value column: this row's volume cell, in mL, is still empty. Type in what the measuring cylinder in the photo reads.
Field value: 2 mL
